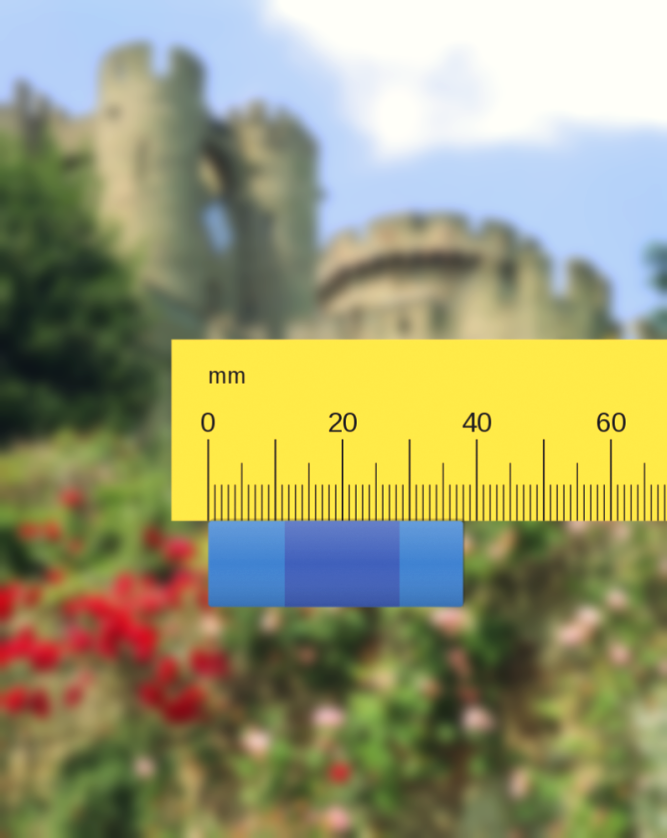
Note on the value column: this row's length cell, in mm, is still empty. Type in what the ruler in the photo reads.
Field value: 38 mm
